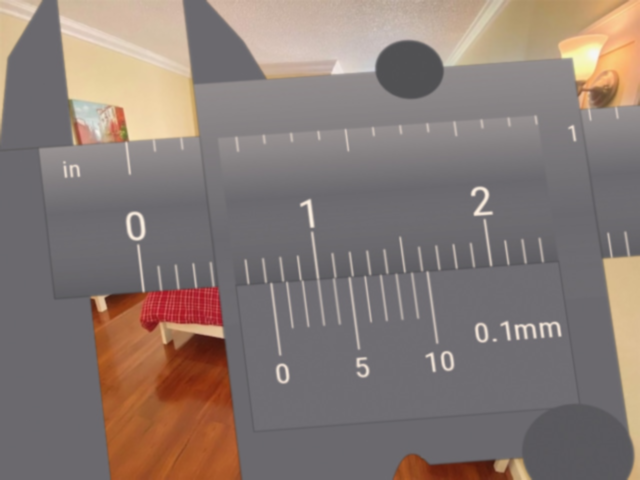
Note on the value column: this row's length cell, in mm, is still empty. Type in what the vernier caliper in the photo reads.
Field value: 7.3 mm
